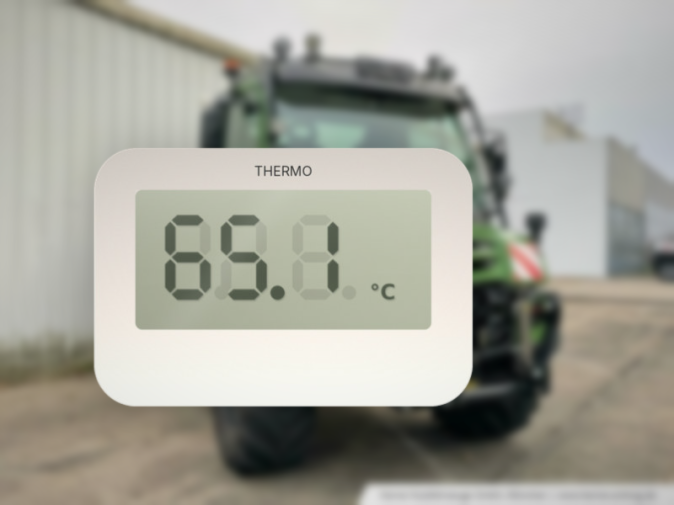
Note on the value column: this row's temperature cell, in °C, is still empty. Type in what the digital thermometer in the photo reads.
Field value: 65.1 °C
